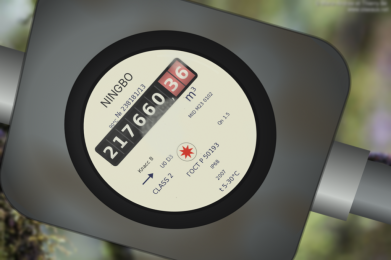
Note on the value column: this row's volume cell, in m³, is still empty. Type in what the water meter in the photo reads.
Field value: 217660.36 m³
